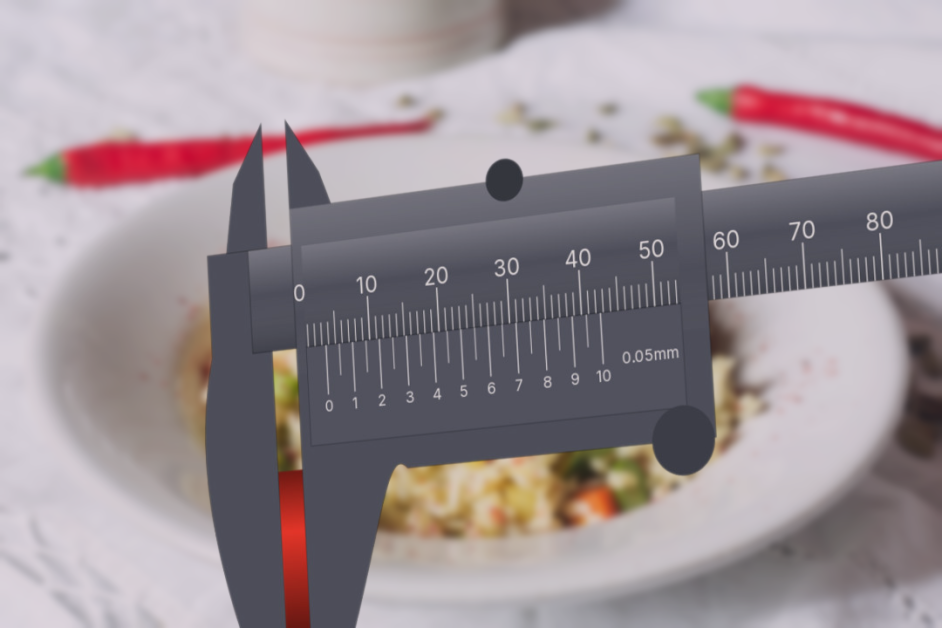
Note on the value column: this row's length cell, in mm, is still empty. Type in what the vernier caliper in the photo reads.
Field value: 3.6 mm
